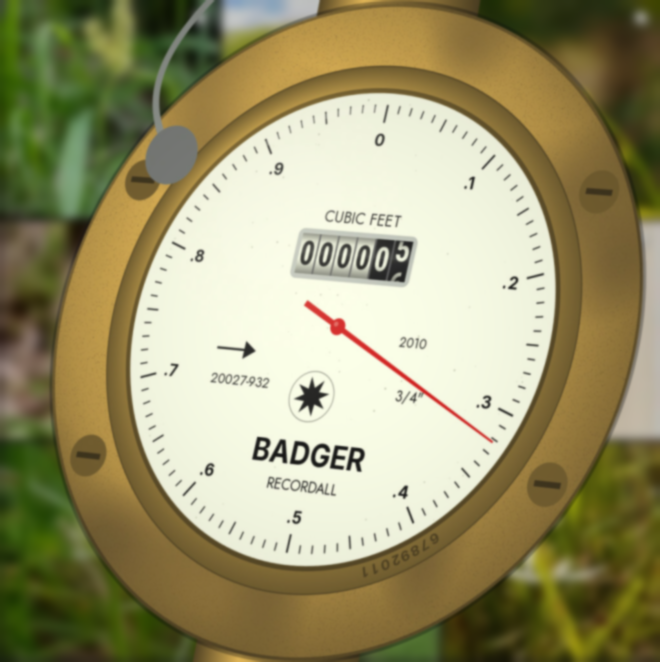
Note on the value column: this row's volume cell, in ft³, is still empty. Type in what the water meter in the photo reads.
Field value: 5.32 ft³
